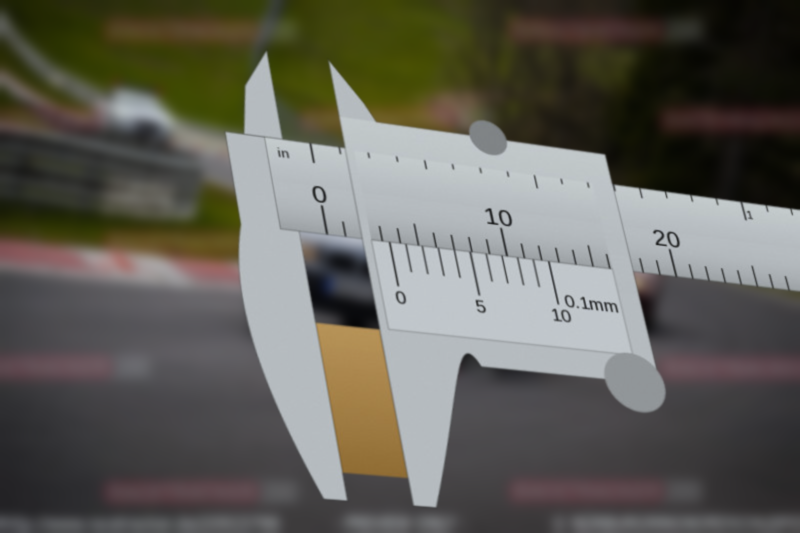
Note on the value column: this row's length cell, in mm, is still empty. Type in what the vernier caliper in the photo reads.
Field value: 3.4 mm
